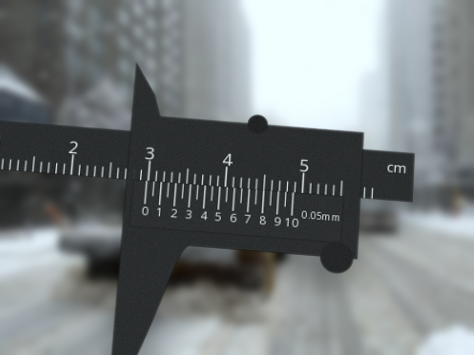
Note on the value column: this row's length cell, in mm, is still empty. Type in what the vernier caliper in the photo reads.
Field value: 29.8 mm
